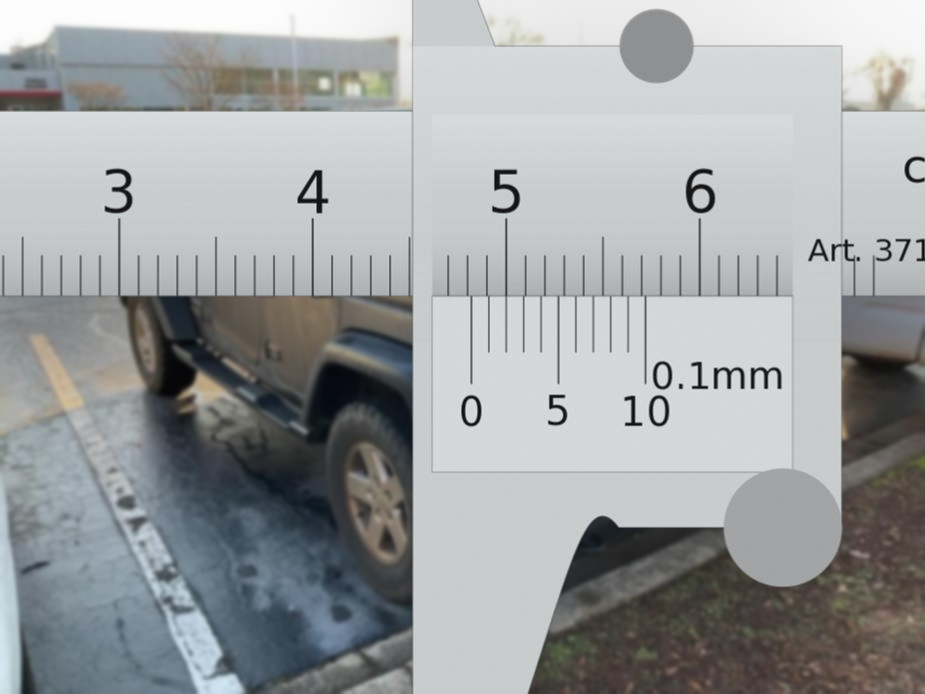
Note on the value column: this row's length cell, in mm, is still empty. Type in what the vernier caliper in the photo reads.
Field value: 48.2 mm
